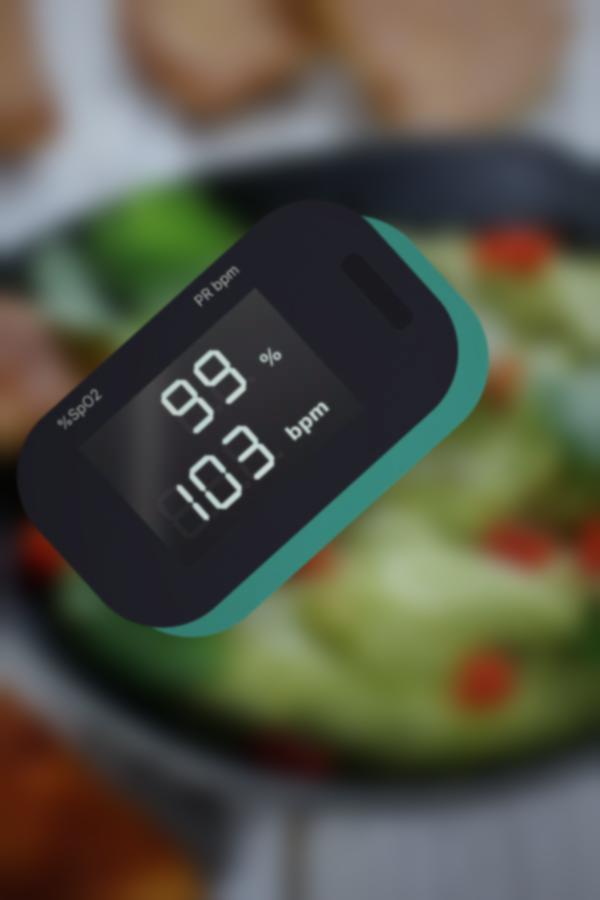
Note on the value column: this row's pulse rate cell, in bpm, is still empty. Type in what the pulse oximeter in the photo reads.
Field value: 103 bpm
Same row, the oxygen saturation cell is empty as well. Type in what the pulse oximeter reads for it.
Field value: 99 %
